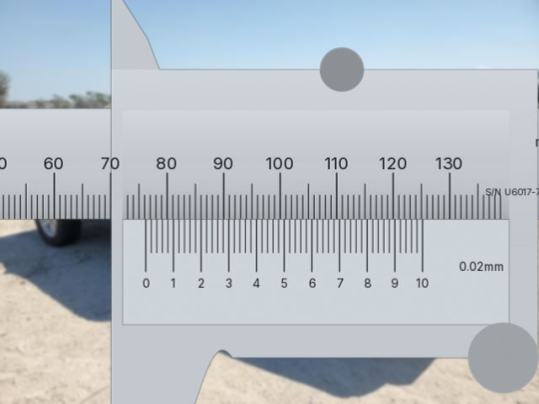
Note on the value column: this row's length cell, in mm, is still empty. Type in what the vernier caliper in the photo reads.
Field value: 76.2 mm
